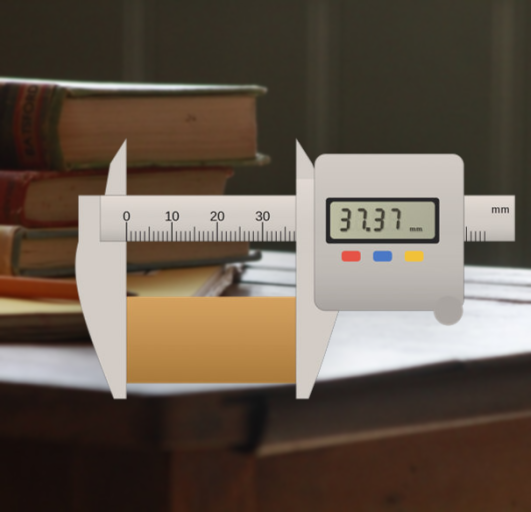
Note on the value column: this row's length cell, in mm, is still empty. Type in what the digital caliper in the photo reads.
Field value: 37.37 mm
